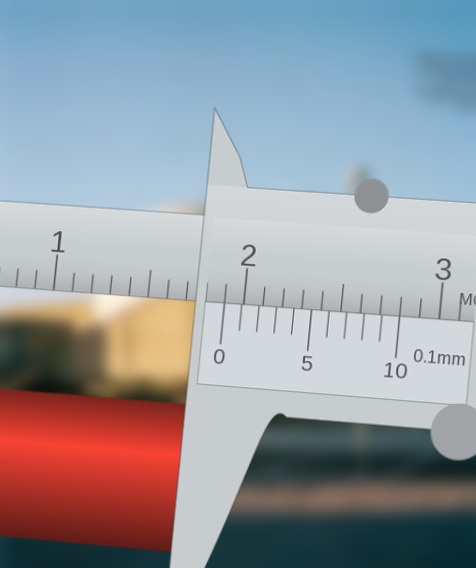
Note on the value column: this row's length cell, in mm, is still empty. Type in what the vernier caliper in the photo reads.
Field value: 19.0 mm
